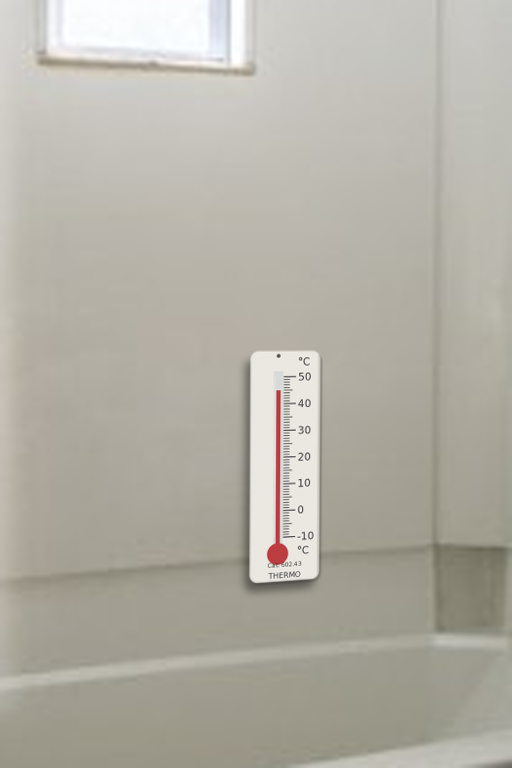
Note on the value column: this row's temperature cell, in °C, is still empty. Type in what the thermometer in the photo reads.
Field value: 45 °C
